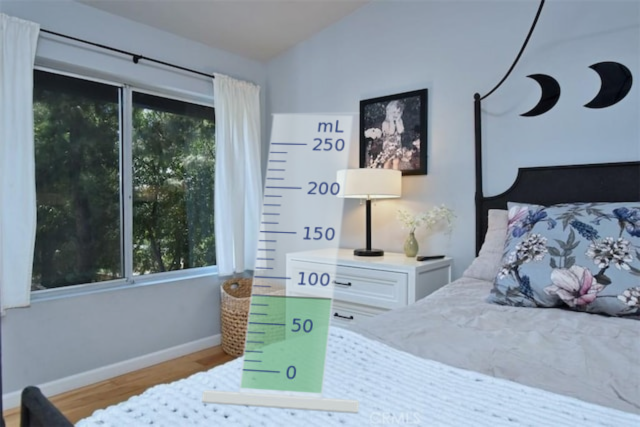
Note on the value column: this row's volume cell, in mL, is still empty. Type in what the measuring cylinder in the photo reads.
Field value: 80 mL
